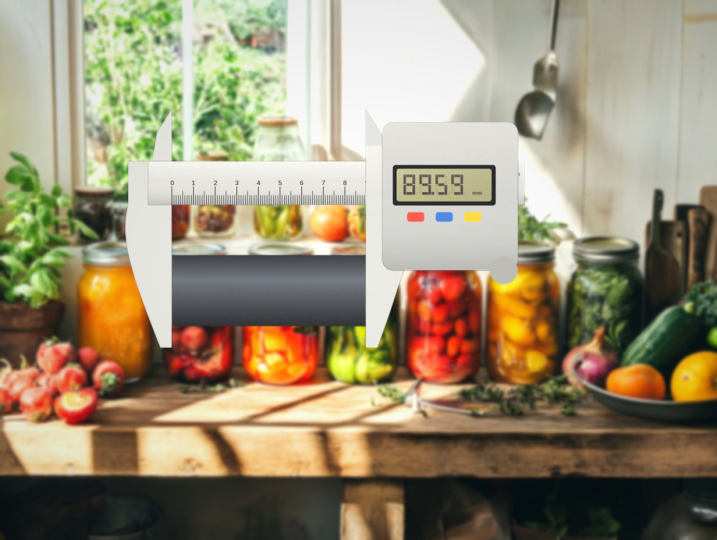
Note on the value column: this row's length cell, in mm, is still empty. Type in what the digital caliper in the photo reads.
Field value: 89.59 mm
